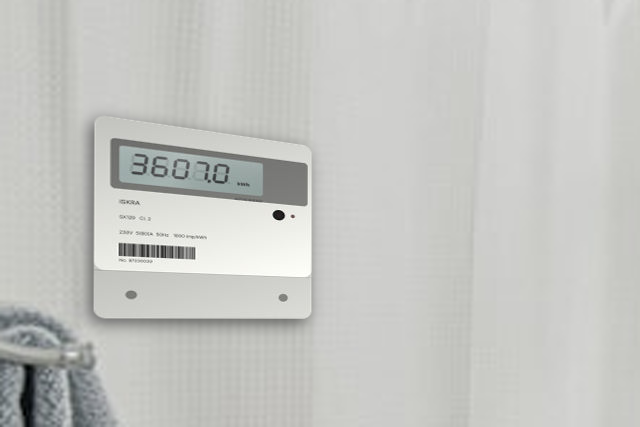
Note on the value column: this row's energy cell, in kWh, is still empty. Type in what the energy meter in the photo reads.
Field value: 3607.0 kWh
